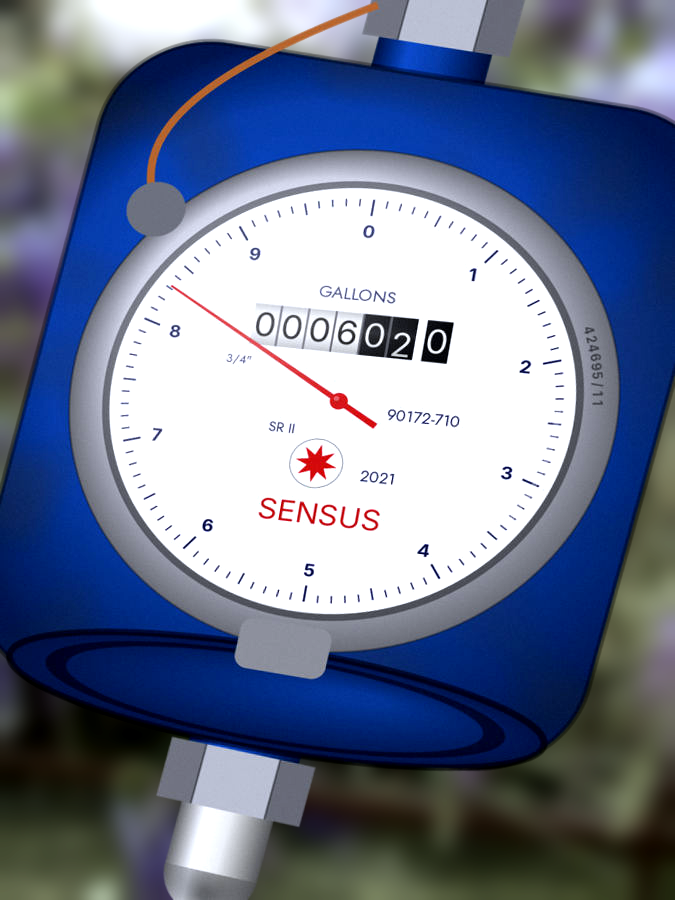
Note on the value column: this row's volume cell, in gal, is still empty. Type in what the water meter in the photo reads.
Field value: 6018.3 gal
